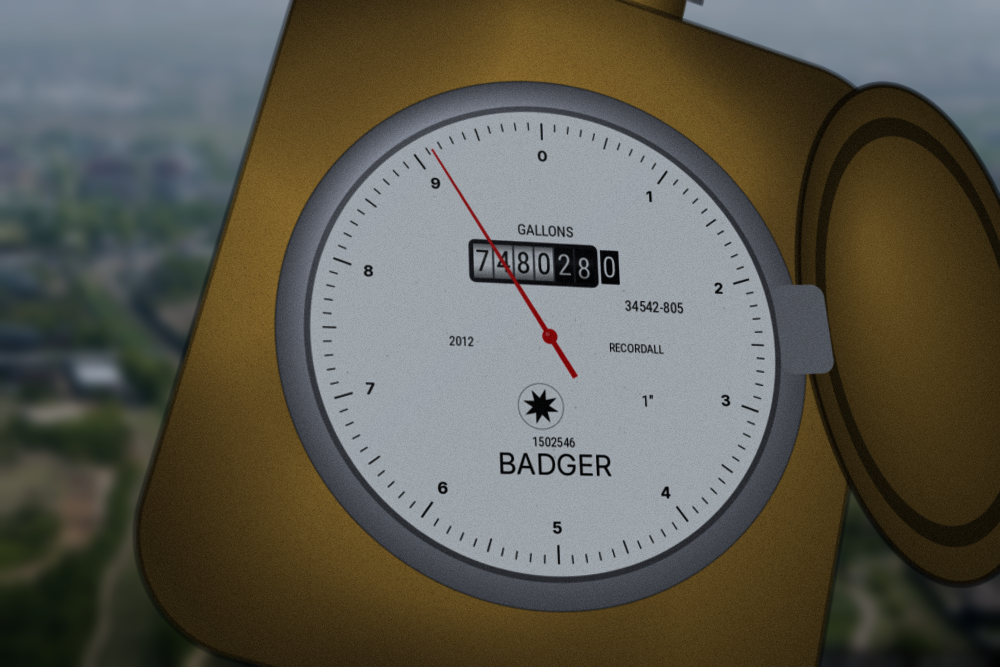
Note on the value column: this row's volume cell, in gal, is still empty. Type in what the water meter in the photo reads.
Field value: 7480279.1 gal
